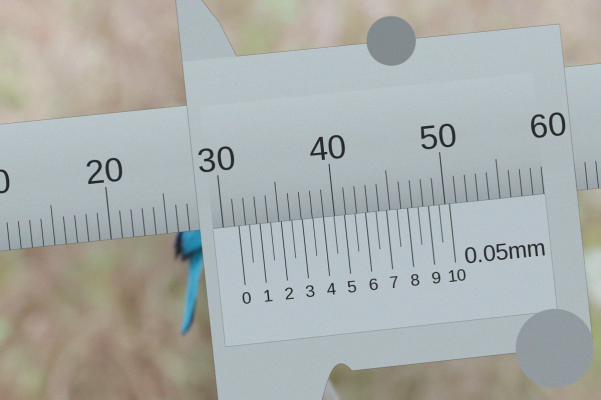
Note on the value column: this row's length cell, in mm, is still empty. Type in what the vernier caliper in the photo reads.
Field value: 31.4 mm
